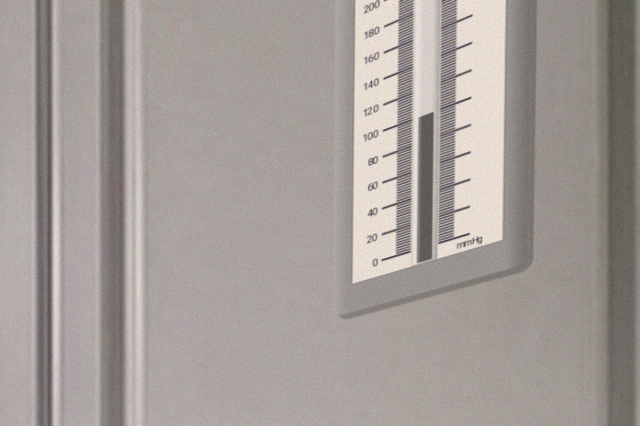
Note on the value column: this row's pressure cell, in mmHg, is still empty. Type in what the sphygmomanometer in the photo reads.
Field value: 100 mmHg
